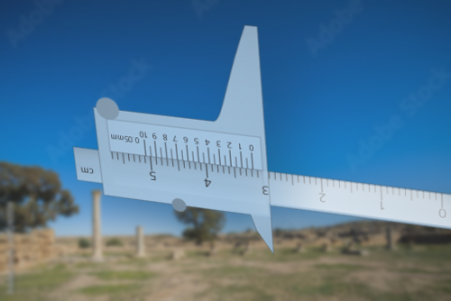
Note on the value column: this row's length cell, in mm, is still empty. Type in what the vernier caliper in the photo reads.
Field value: 31.8 mm
